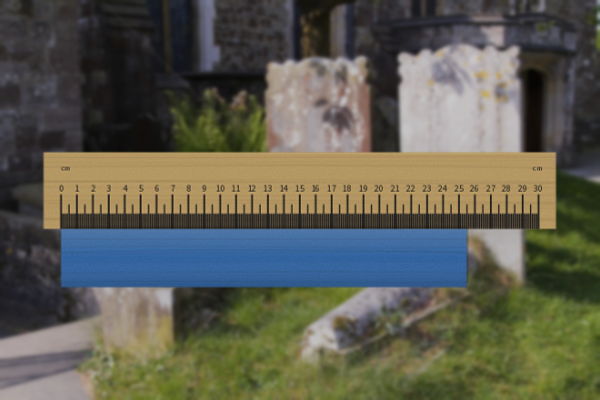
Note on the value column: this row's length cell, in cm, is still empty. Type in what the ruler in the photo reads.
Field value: 25.5 cm
